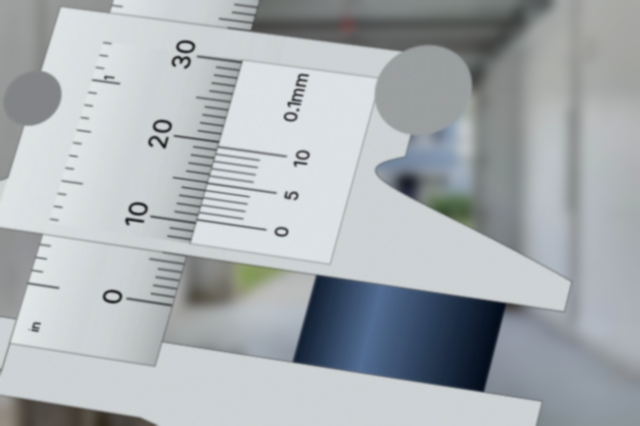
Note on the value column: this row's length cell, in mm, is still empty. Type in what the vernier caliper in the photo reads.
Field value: 10.4 mm
